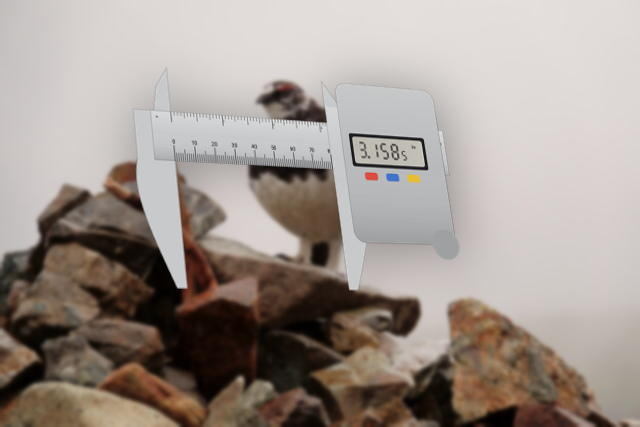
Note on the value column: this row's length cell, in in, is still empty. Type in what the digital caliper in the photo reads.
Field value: 3.1585 in
